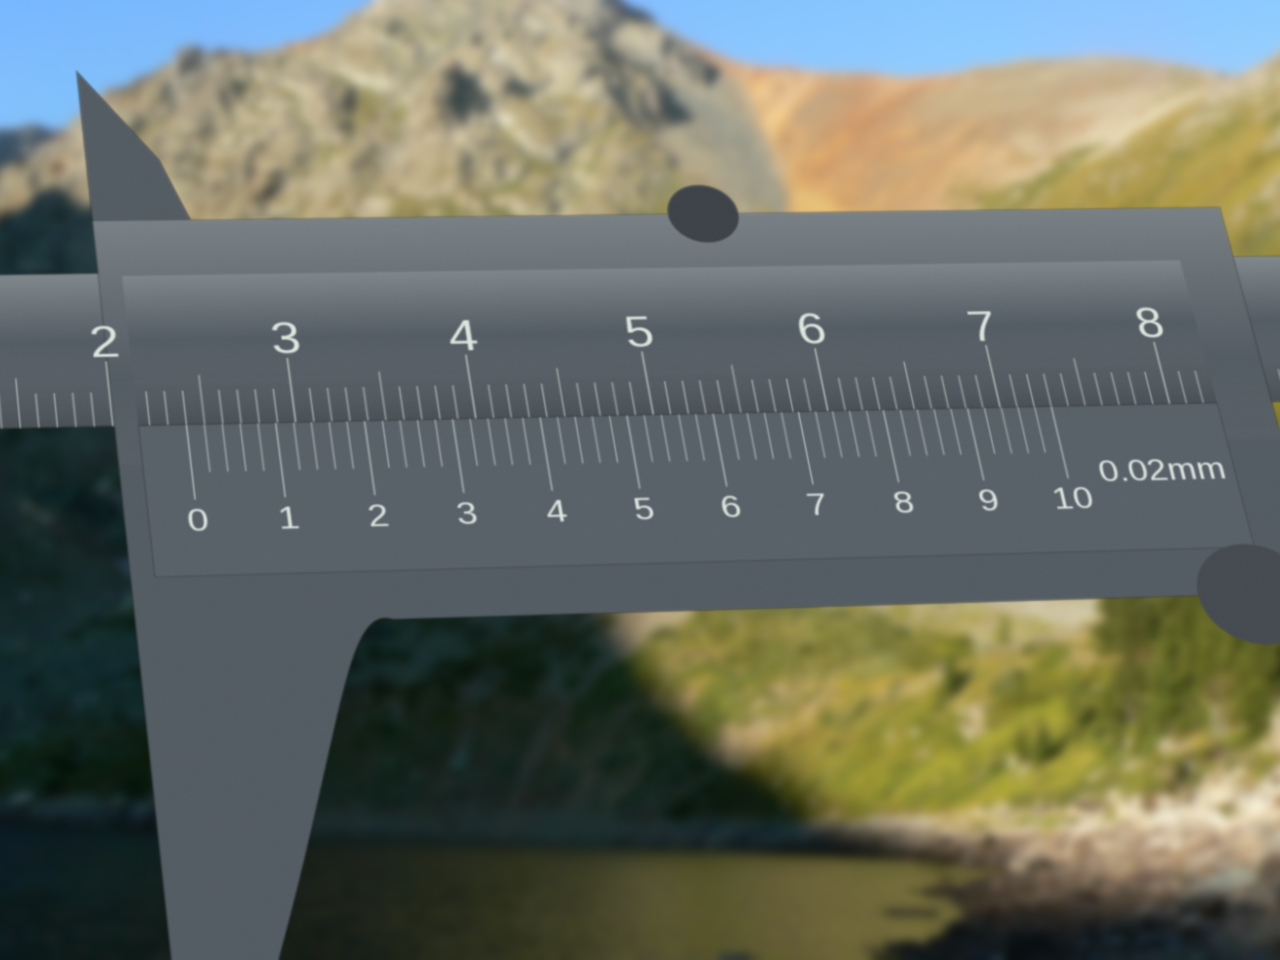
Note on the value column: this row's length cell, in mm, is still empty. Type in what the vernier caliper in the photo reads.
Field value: 24.0 mm
